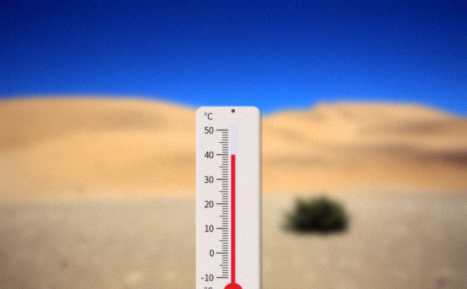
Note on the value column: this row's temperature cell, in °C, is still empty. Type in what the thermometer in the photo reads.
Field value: 40 °C
